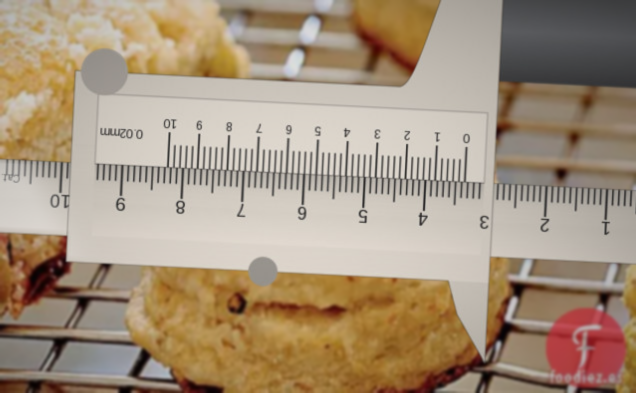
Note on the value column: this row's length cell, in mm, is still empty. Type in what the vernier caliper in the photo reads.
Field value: 33.5 mm
